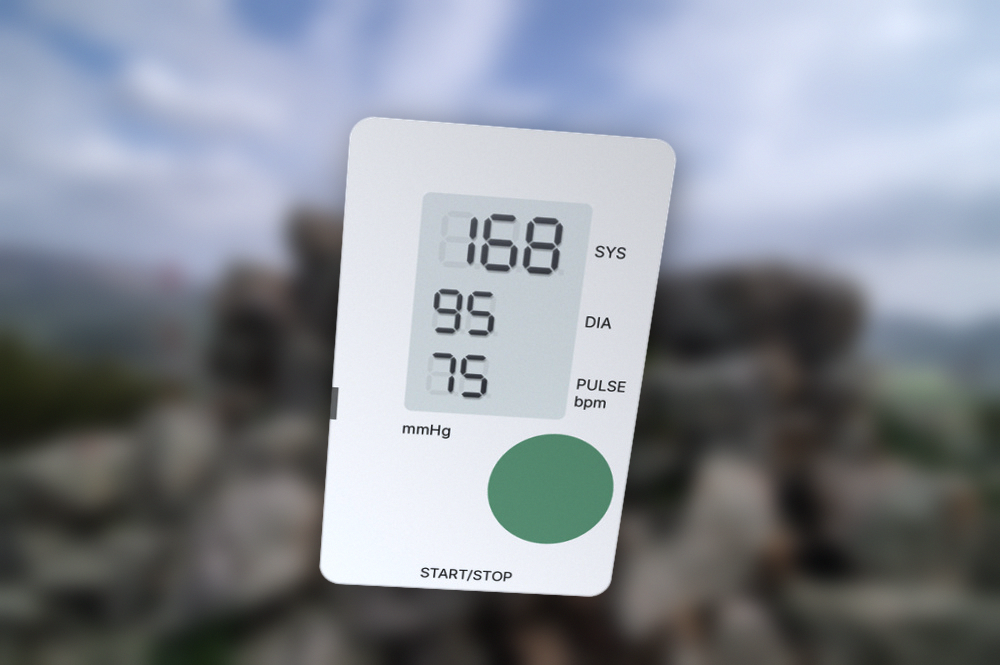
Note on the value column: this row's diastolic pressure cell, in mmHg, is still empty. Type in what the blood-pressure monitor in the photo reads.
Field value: 95 mmHg
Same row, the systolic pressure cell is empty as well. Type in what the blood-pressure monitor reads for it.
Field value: 168 mmHg
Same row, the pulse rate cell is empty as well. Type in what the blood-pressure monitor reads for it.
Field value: 75 bpm
